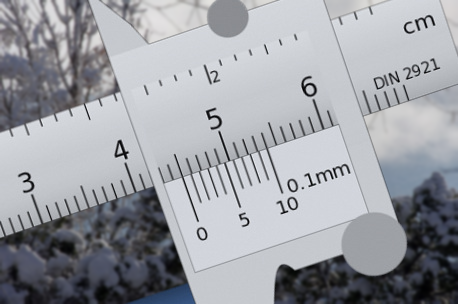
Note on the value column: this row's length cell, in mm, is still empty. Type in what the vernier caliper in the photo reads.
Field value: 45.0 mm
